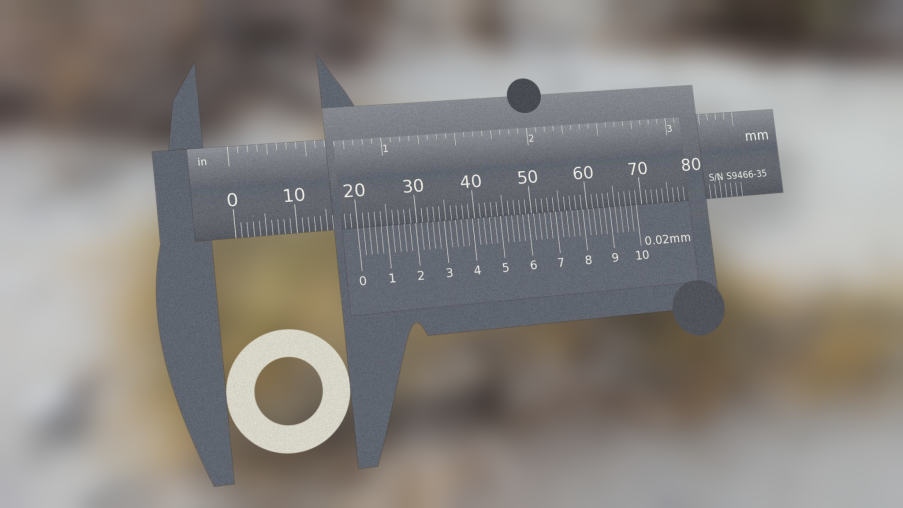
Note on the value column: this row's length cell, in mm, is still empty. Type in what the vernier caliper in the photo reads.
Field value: 20.0 mm
